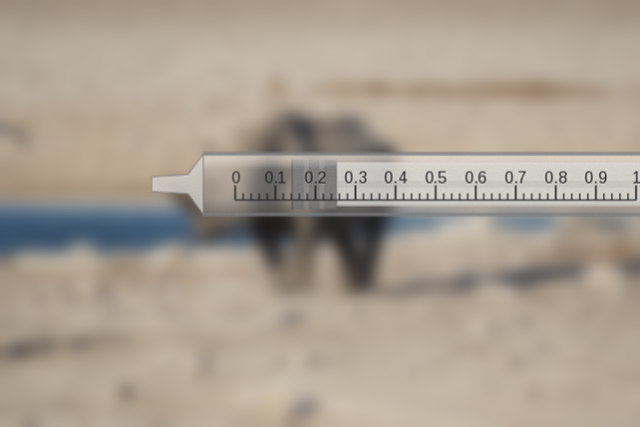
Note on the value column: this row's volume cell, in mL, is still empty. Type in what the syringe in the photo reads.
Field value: 0.14 mL
